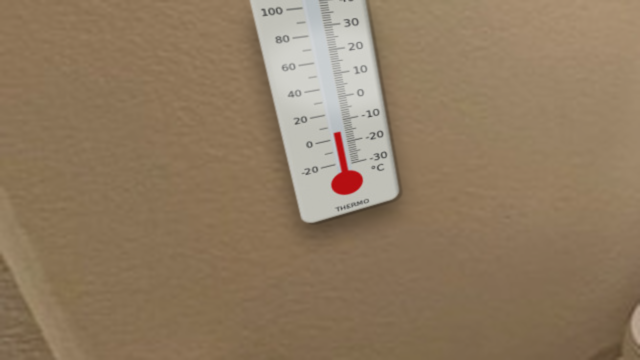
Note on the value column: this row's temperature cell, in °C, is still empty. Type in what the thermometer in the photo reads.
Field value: -15 °C
